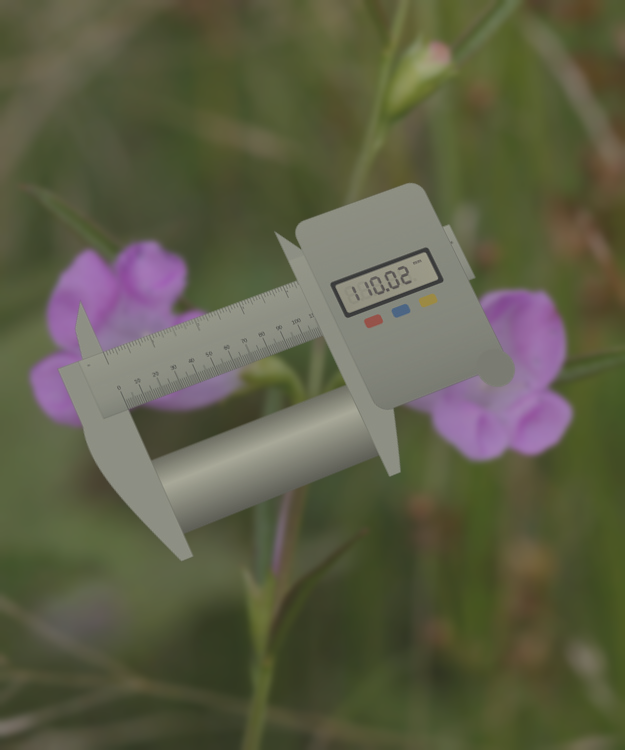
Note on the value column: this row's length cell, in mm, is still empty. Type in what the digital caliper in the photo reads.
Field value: 110.02 mm
